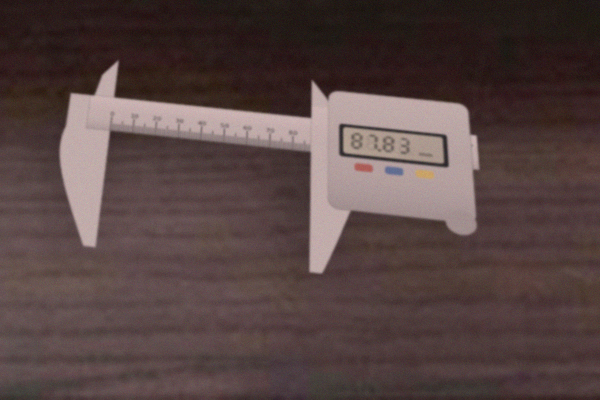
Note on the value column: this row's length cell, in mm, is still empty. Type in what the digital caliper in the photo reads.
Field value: 87.83 mm
